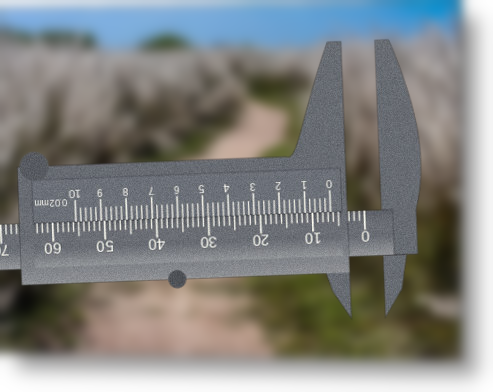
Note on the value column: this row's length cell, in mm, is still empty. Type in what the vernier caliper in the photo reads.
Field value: 6.5 mm
